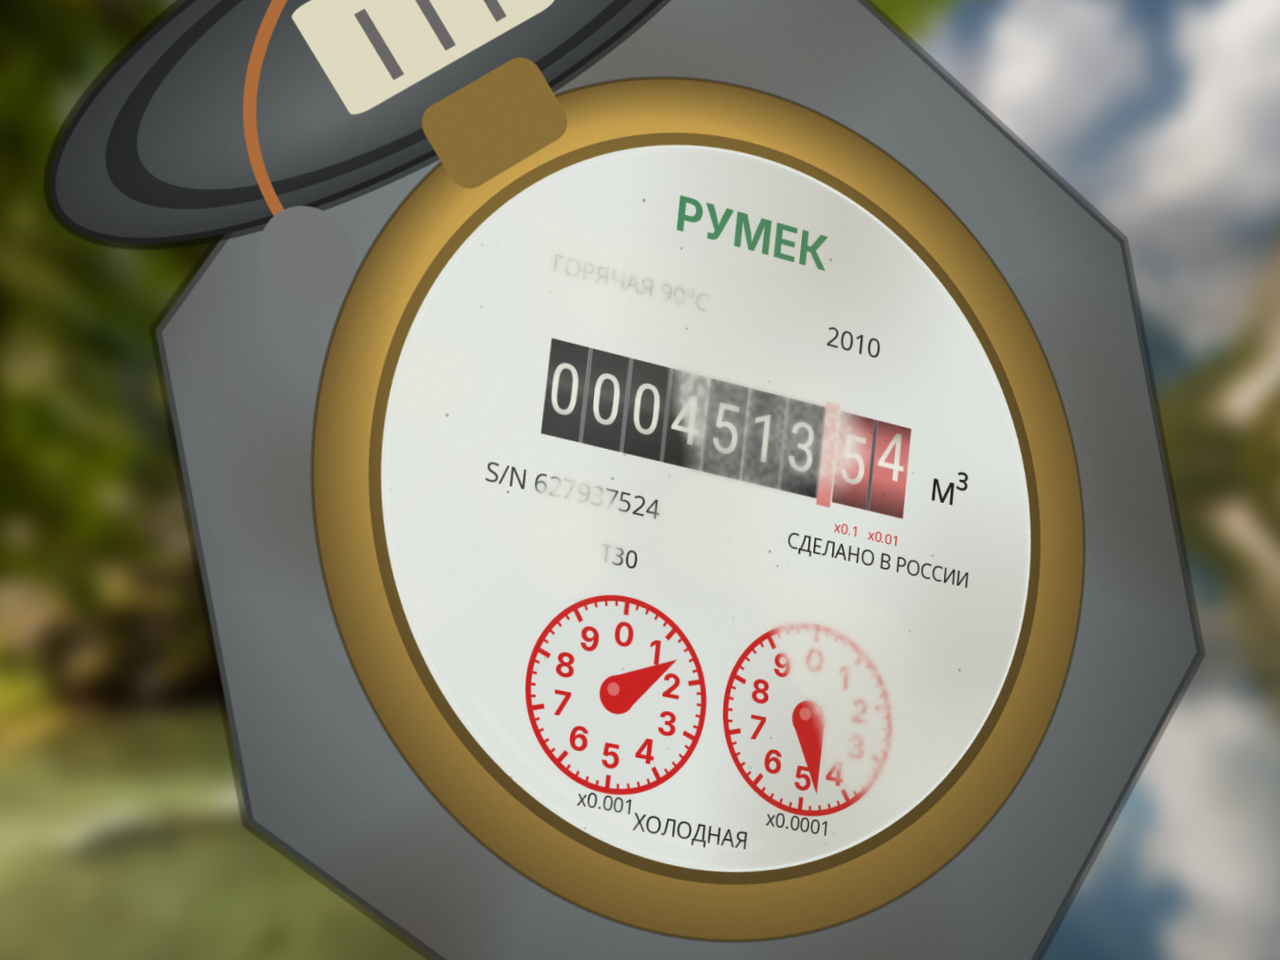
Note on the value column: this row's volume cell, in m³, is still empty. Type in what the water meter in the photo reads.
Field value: 4513.5414 m³
